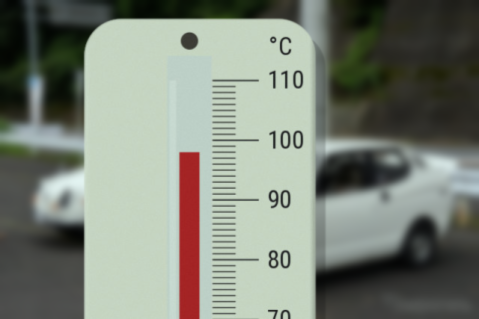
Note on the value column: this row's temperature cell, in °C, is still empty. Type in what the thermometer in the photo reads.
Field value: 98 °C
